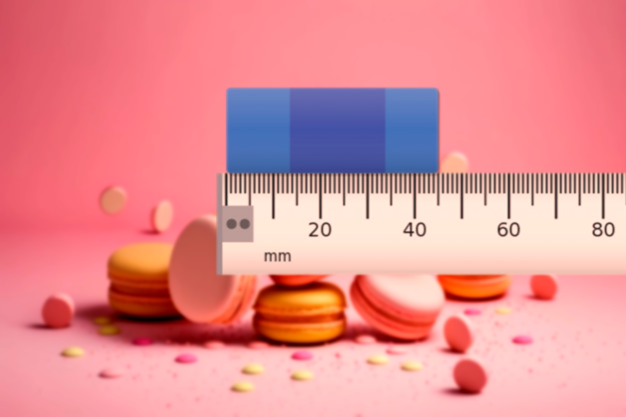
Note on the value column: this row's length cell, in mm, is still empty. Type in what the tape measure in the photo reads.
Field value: 45 mm
